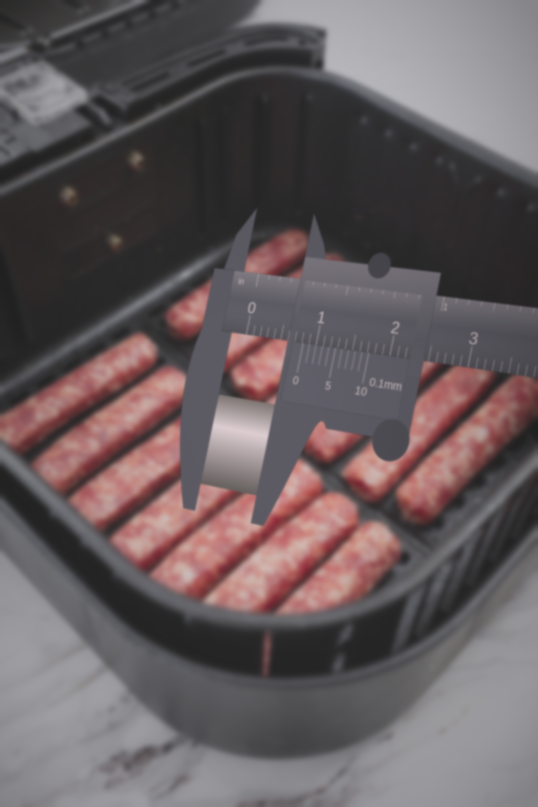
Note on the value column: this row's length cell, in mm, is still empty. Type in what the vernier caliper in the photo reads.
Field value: 8.2 mm
